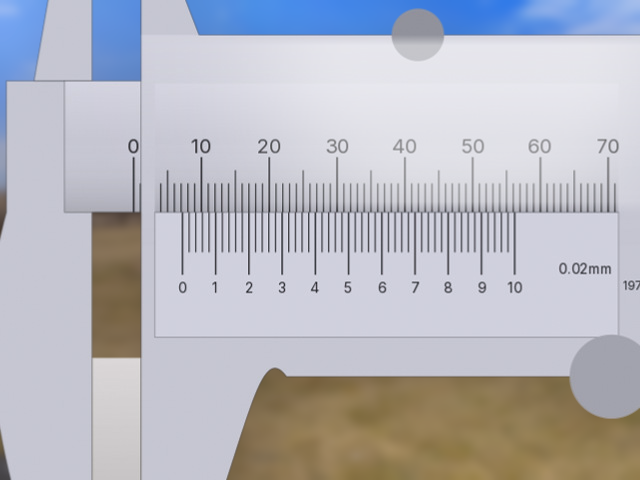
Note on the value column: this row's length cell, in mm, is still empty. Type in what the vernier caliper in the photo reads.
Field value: 7.2 mm
